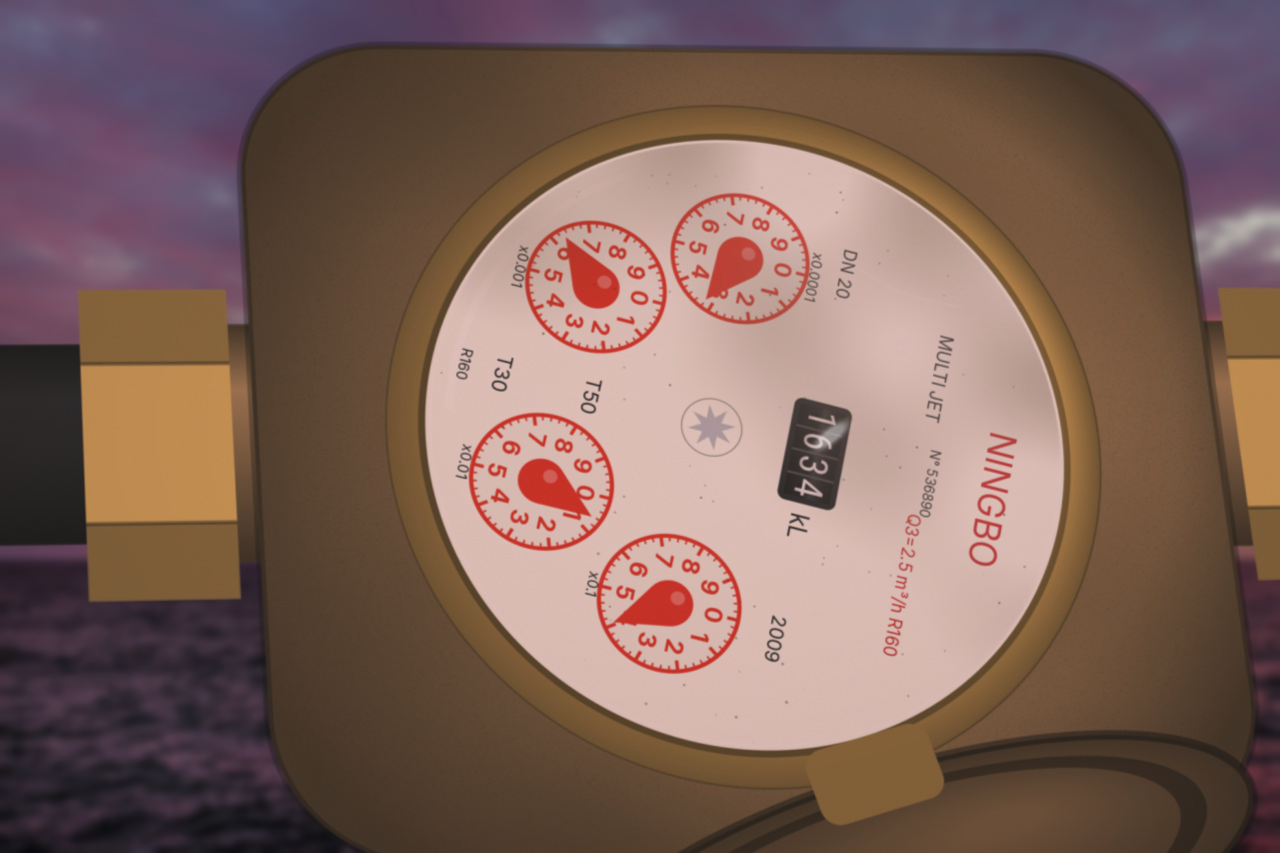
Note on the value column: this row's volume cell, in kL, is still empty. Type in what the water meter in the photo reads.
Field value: 1634.4063 kL
